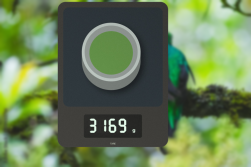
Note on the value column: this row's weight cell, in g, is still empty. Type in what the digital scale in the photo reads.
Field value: 3169 g
